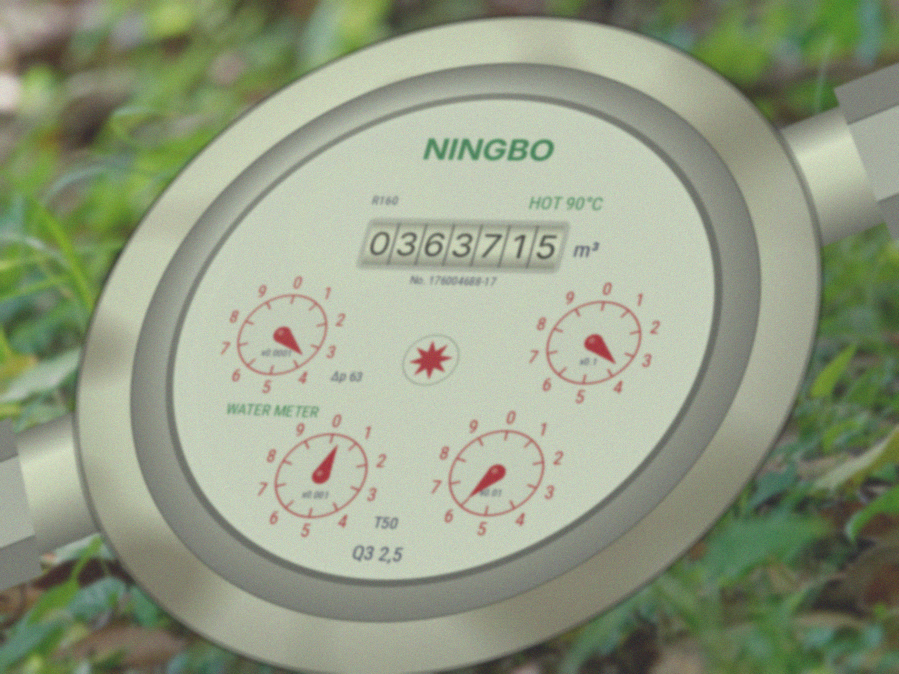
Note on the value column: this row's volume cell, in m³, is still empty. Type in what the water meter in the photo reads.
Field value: 363715.3603 m³
